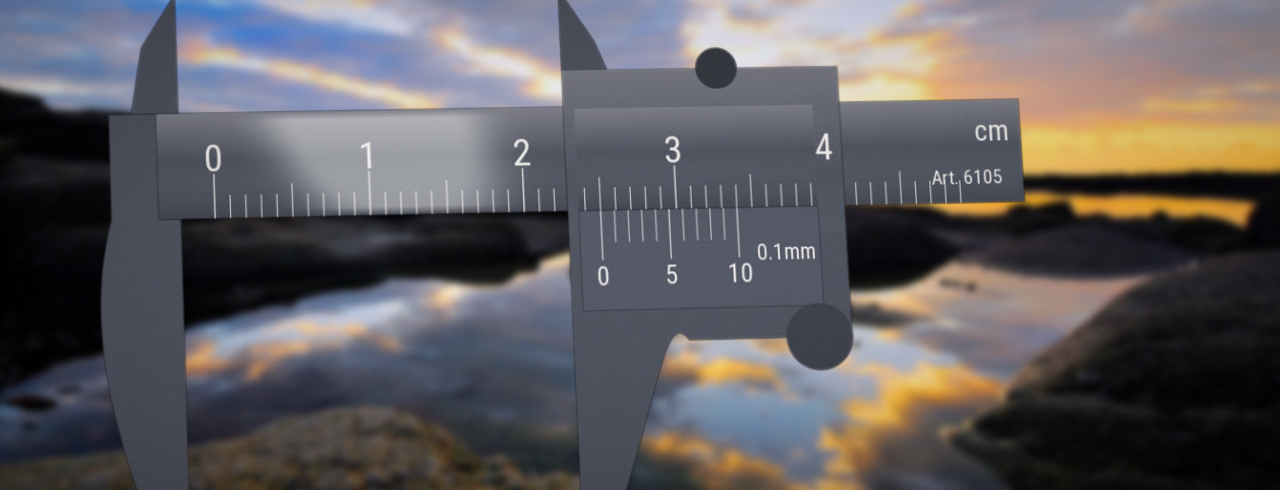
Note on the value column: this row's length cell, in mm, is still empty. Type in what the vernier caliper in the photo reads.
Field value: 25.0 mm
